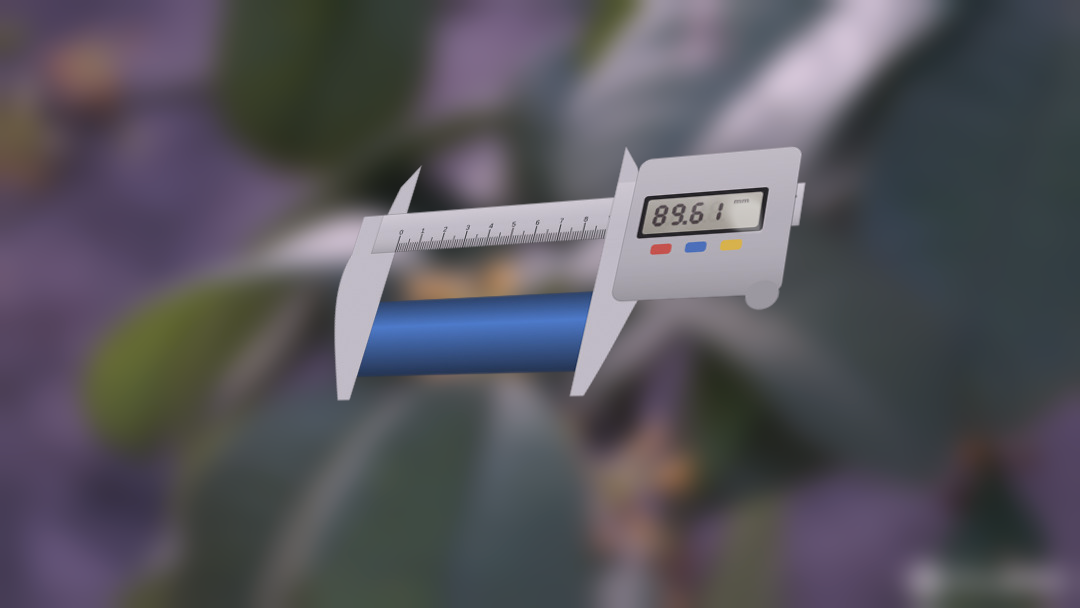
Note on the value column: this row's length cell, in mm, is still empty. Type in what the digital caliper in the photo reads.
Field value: 89.61 mm
